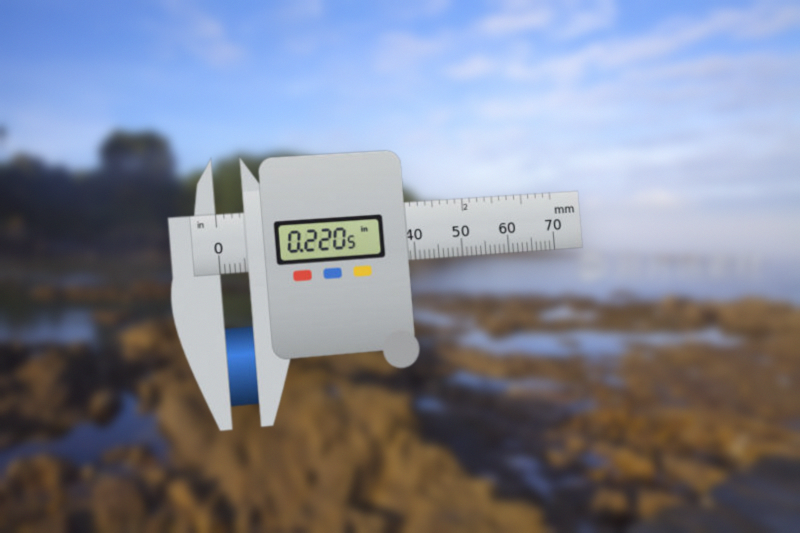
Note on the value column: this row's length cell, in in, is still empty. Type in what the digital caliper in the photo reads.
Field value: 0.2205 in
